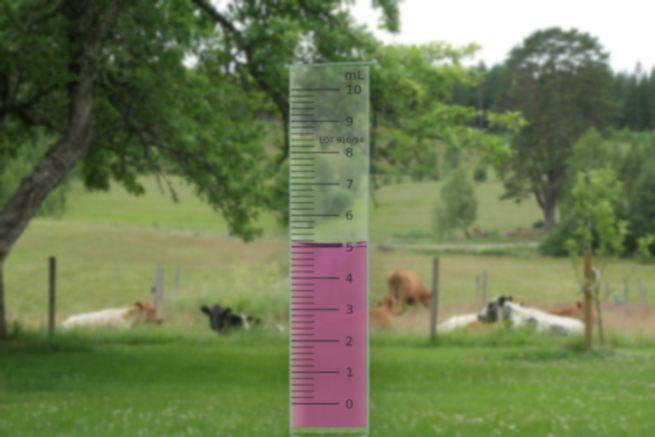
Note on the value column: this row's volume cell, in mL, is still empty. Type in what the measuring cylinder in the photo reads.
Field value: 5 mL
